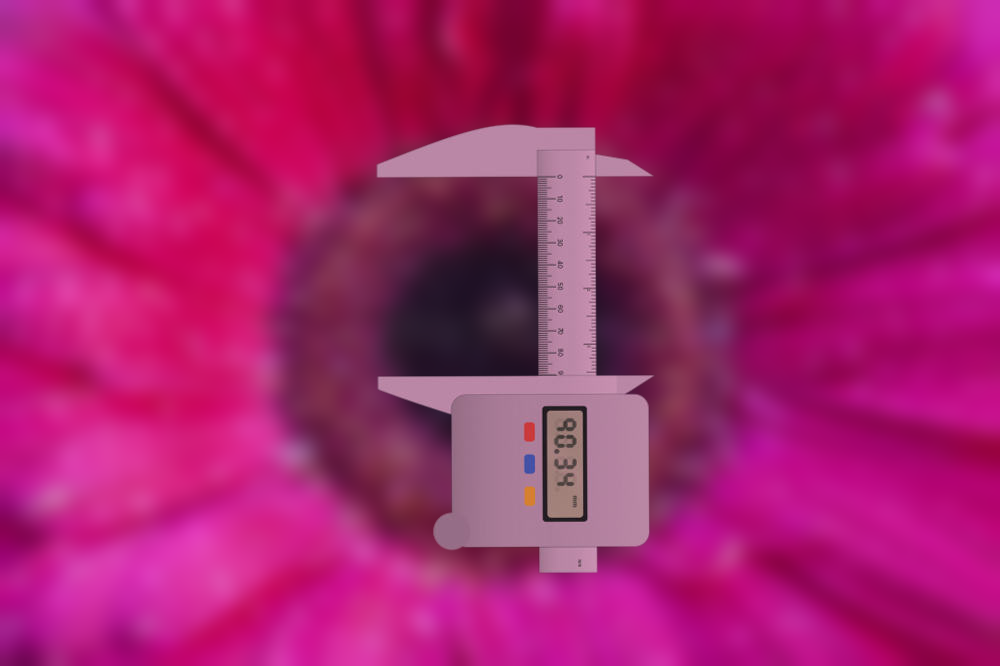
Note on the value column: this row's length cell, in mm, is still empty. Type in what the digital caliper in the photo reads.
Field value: 90.34 mm
